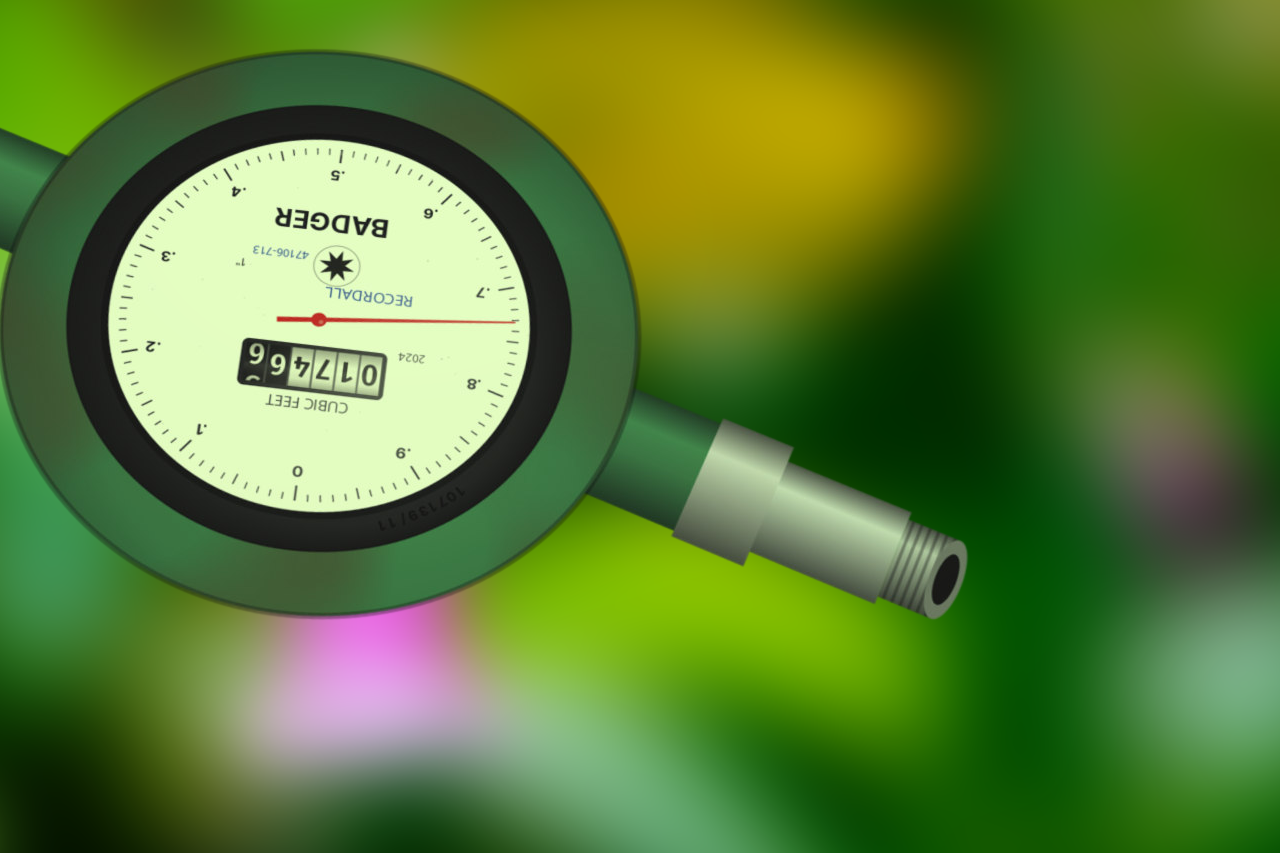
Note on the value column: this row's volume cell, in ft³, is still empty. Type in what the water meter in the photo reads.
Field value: 17465.73 ft³
